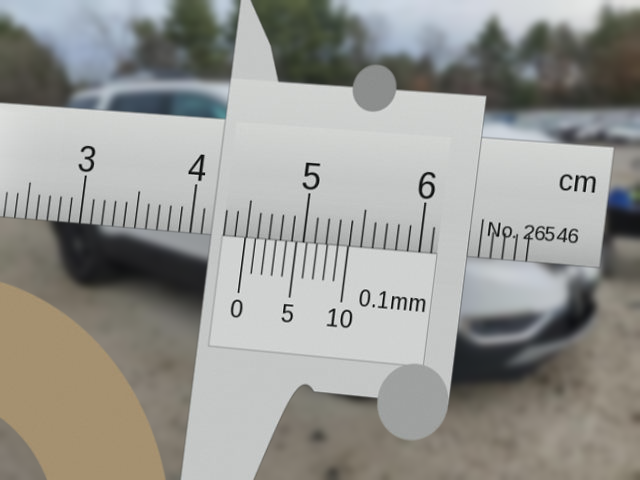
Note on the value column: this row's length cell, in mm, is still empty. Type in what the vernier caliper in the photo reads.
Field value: 44.9 mm
